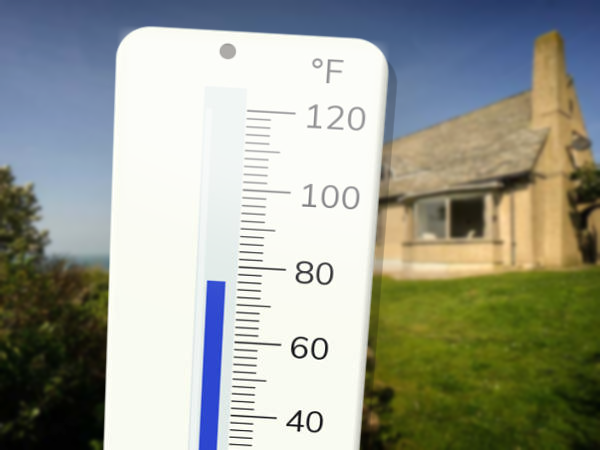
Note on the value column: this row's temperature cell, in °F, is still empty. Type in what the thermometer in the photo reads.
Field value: 76 °F
